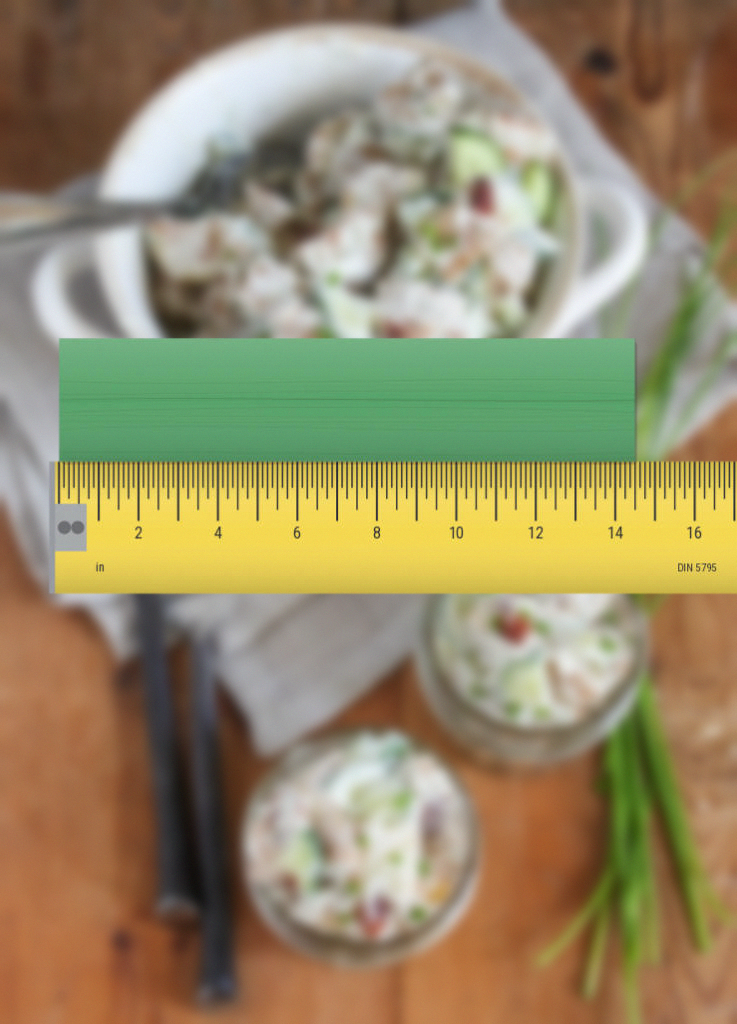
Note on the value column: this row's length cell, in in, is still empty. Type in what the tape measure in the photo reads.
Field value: 14.5 in
